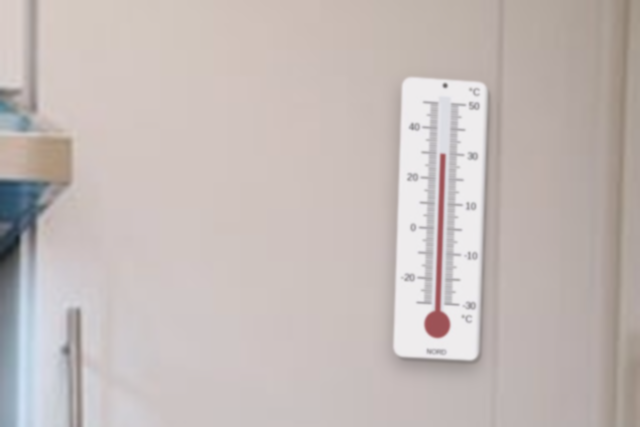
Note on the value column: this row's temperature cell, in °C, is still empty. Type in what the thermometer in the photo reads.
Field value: 30 °C
